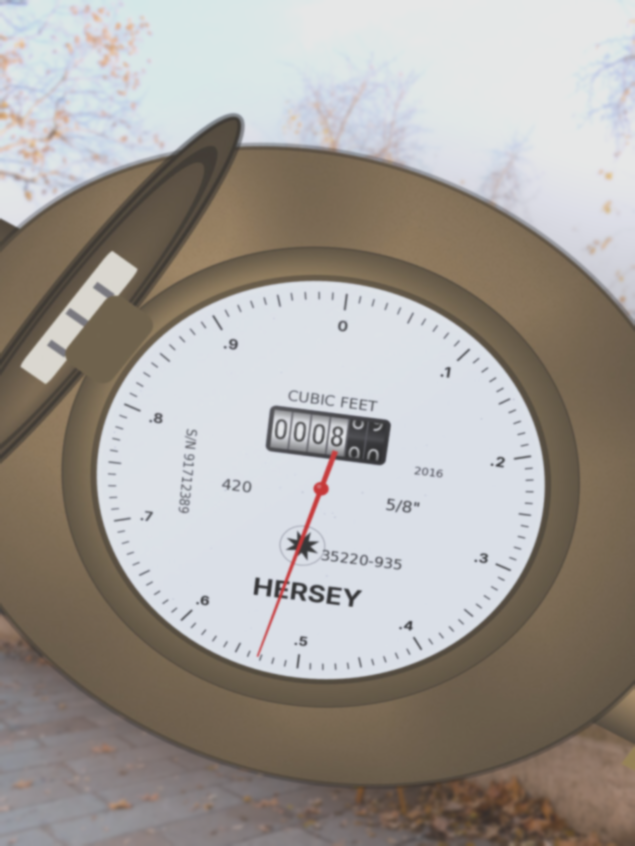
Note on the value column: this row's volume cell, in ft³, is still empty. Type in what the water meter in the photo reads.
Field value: 889.53 ft³
